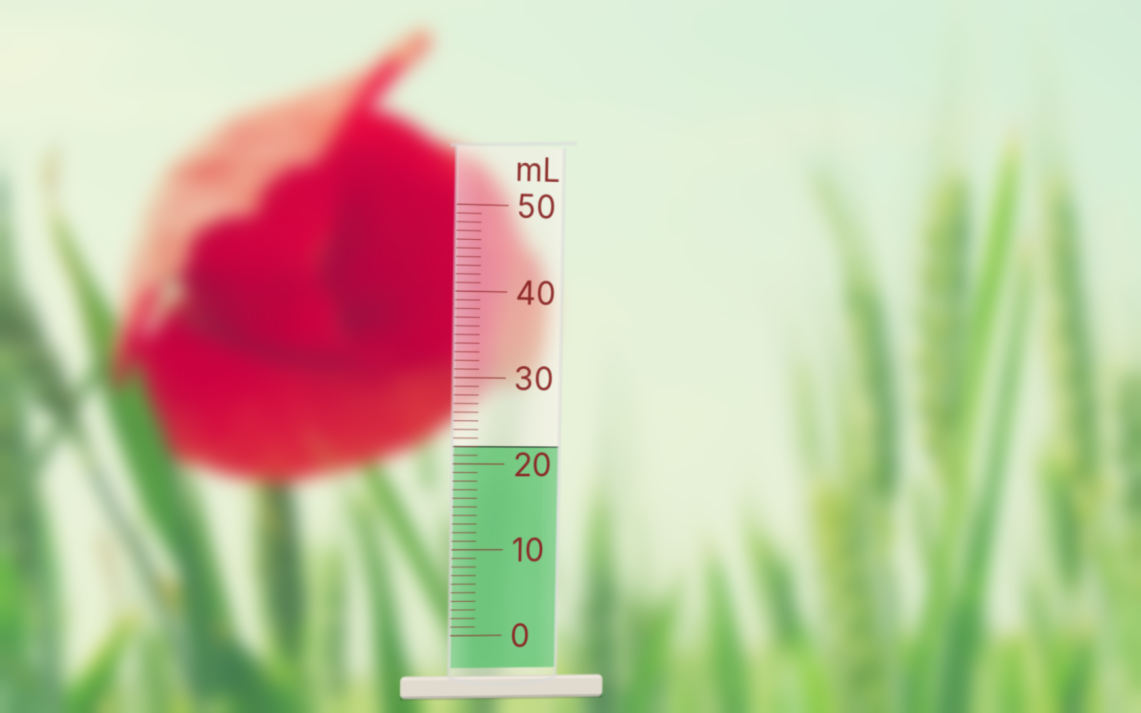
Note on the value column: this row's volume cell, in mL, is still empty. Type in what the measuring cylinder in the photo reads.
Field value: 22 mL
